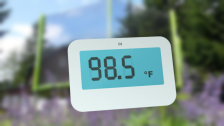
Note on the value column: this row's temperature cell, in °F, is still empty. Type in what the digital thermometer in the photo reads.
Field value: 98.5 °F
